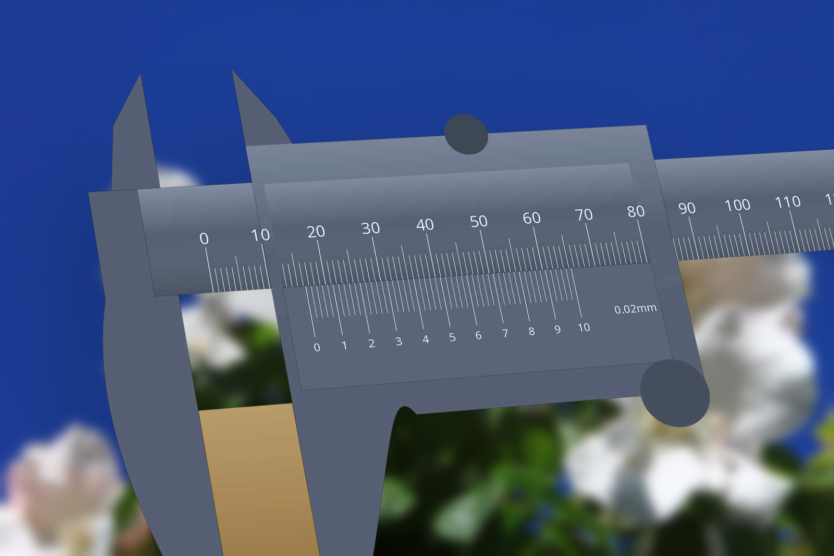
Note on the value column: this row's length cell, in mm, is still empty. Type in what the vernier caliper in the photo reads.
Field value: 16.4 mm
